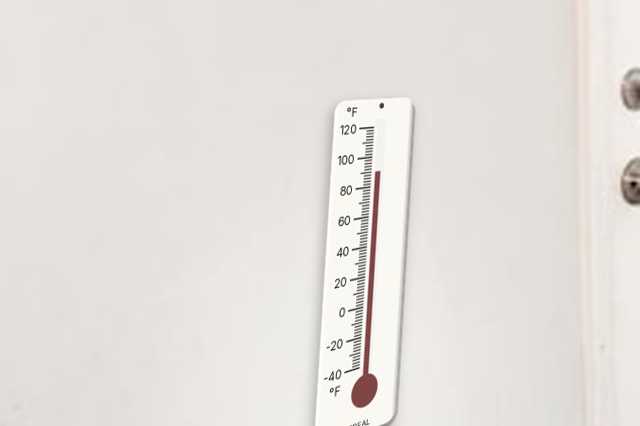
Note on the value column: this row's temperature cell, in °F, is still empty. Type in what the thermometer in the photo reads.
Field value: 90 °F
